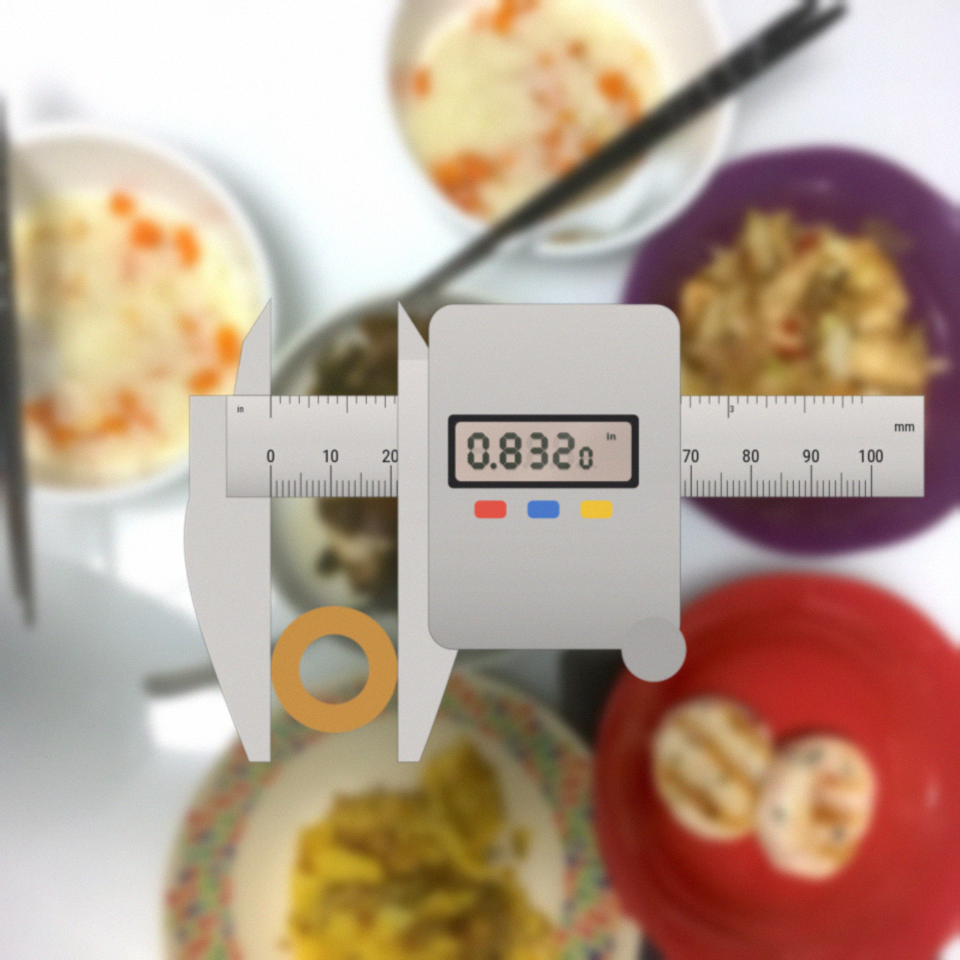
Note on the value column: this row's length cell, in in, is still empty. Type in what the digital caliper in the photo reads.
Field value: 0.8320 in
